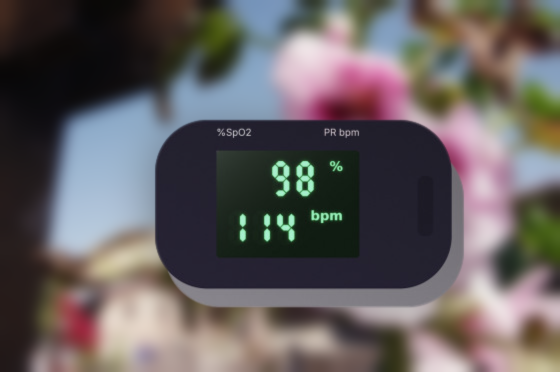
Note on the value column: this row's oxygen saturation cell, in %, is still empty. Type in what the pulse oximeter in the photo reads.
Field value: 98 %
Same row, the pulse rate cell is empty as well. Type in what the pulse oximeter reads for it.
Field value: 114 bpm
